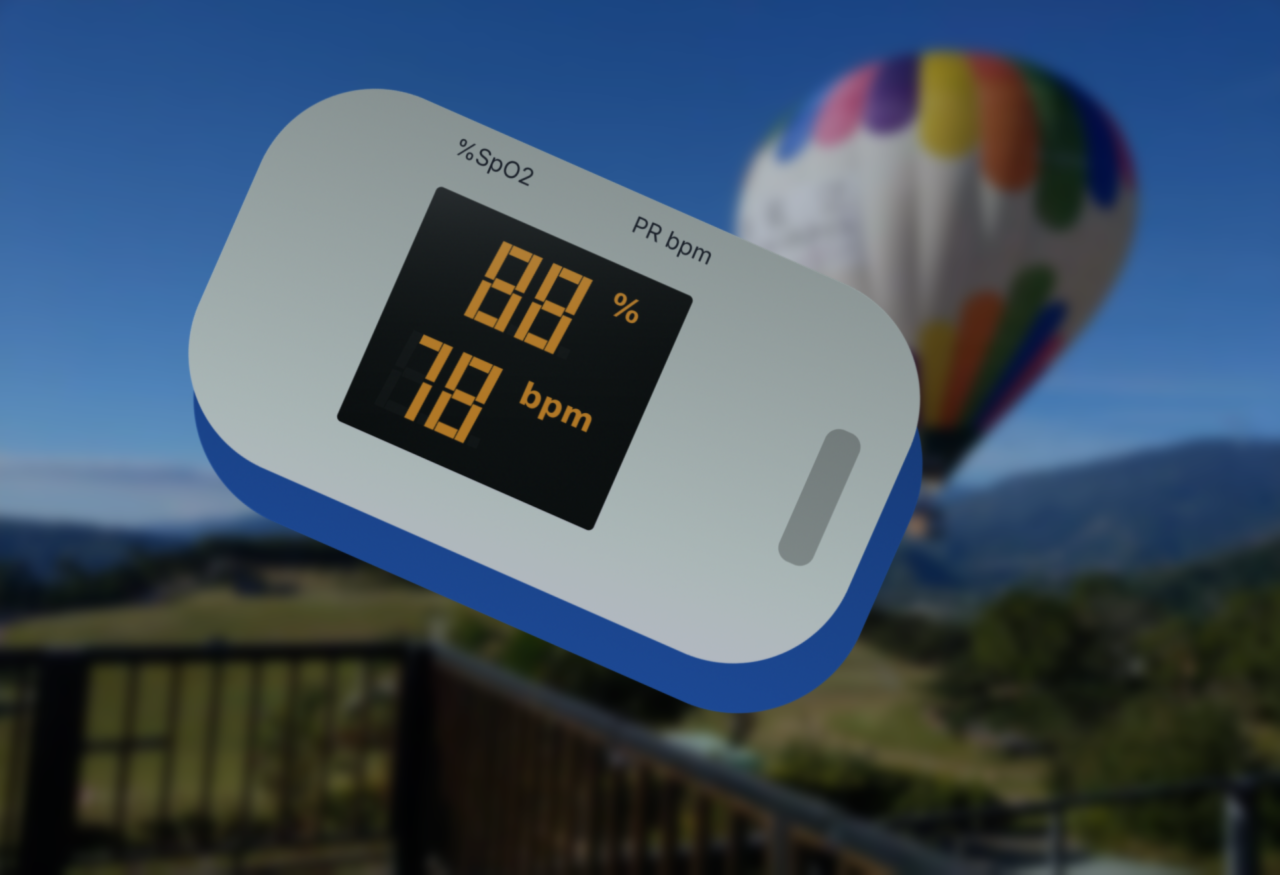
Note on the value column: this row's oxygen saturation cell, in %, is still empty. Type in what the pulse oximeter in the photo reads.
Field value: 88 %
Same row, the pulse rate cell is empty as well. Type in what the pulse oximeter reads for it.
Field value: 78 bpm
